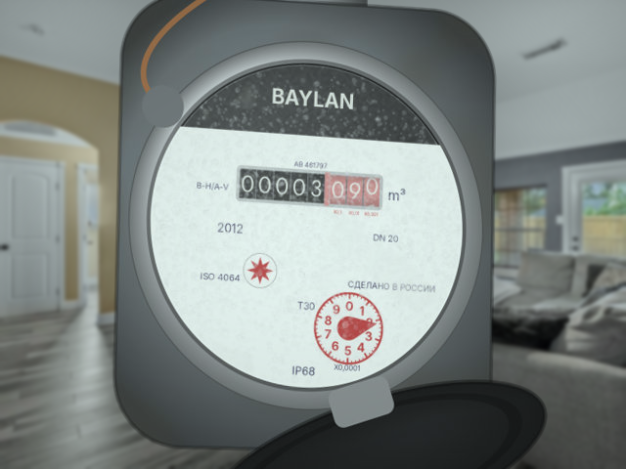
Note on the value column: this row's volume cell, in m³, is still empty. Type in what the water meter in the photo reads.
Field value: 3.0902 m³
